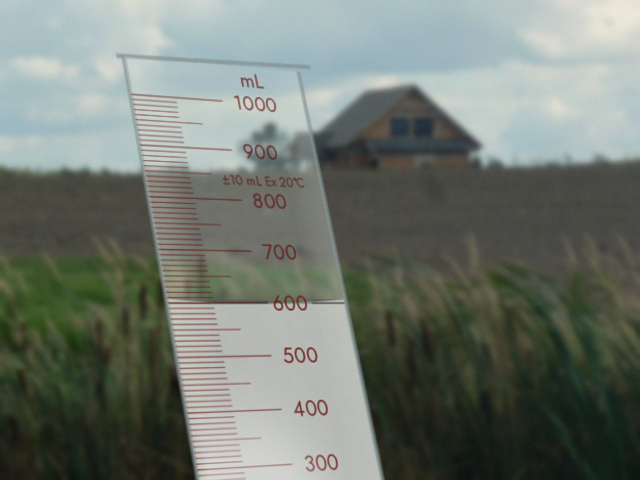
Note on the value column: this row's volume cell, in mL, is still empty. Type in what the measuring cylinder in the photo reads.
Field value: 600 mL
